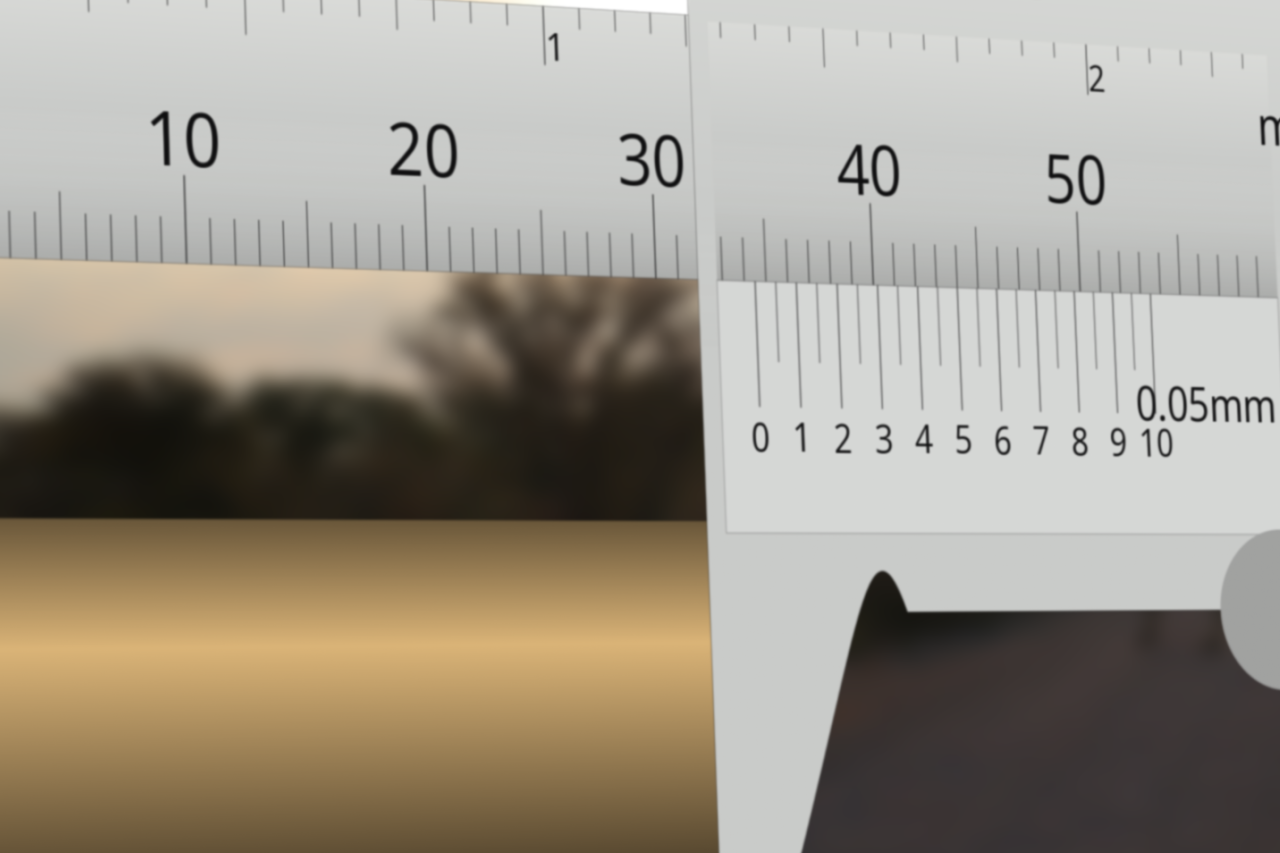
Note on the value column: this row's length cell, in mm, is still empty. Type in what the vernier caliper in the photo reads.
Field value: 34.5 mm
